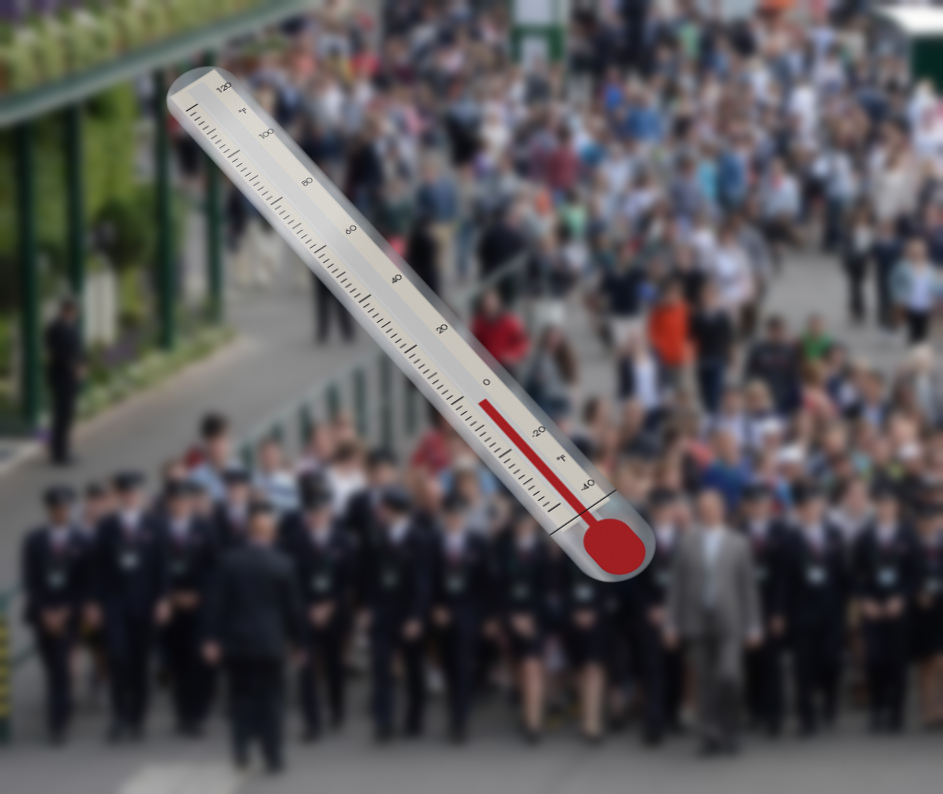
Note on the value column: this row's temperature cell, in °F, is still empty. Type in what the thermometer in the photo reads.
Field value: -4 °F
